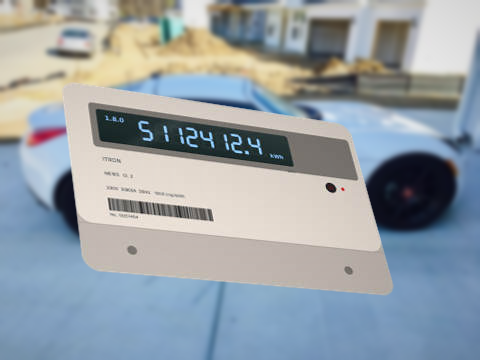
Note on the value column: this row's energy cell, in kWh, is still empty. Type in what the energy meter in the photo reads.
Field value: 5112412.4 kWh
